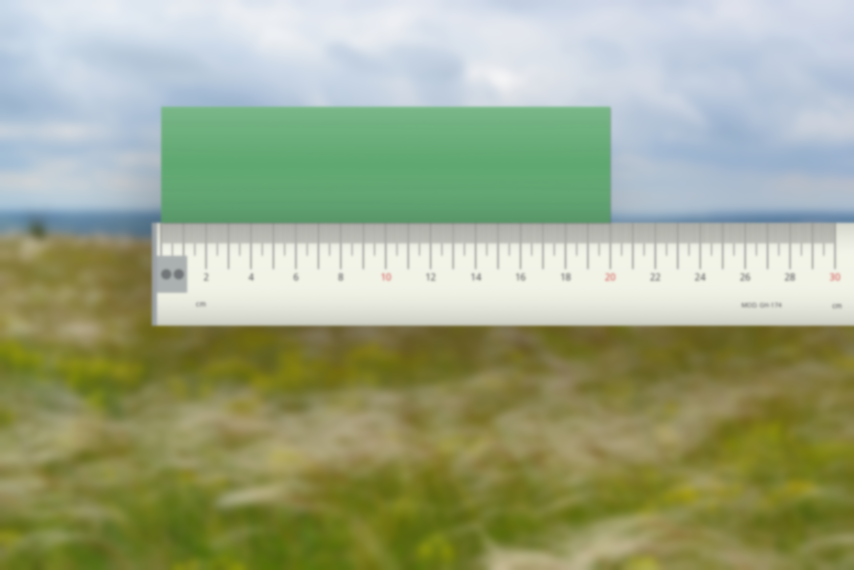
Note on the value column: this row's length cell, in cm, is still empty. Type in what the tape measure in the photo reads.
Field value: 20 cm
